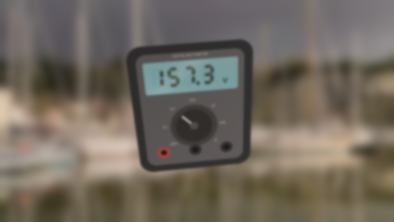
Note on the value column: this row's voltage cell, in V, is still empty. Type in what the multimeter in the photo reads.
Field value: 157.3 V
